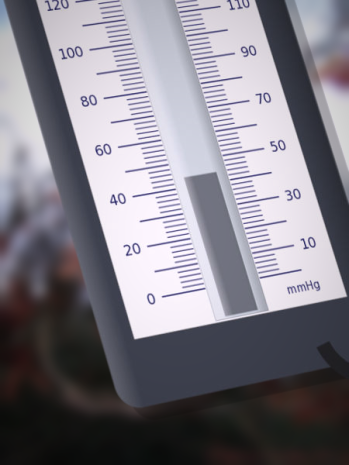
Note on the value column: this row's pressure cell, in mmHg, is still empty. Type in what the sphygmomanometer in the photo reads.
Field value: 44 mmHg
